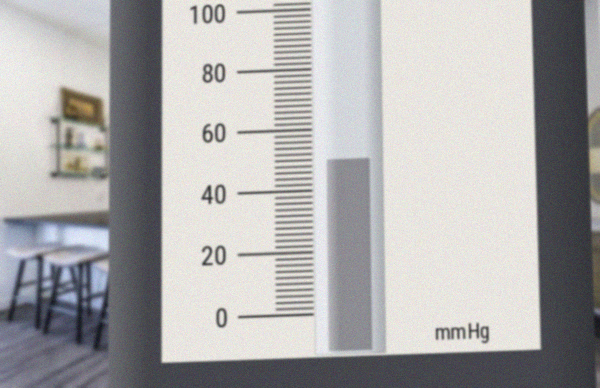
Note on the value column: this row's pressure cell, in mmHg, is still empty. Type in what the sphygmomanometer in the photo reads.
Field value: 50 mmHg
